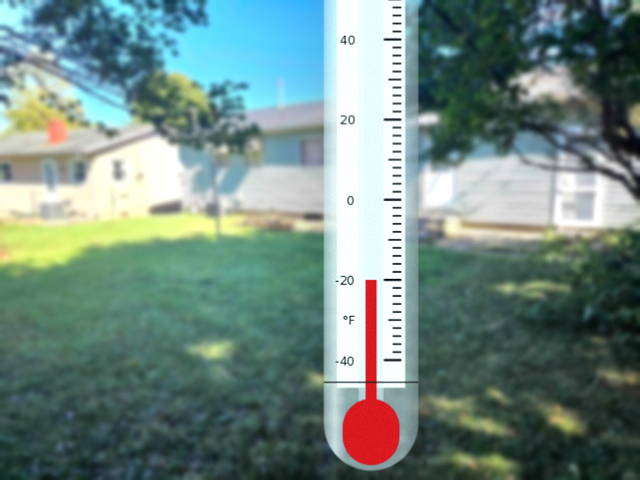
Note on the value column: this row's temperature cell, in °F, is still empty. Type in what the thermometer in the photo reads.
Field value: -20 °F
